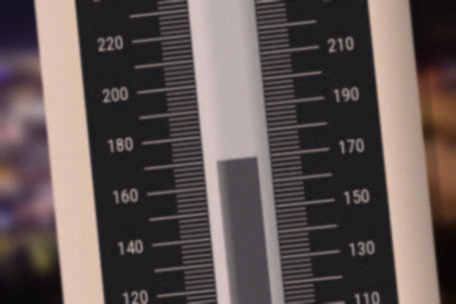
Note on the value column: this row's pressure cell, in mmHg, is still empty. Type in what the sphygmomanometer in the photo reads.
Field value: 170 mmHg
